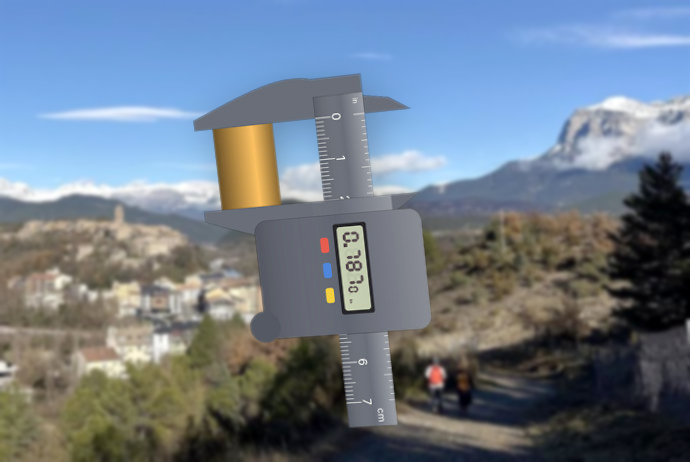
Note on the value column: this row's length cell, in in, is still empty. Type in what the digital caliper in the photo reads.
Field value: 0.7870 in
